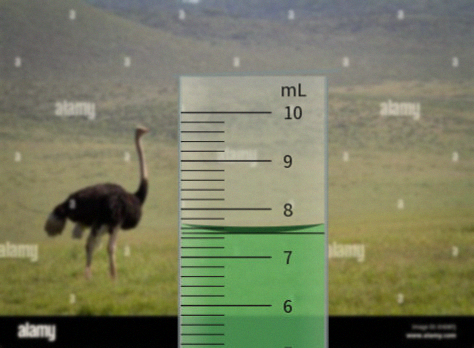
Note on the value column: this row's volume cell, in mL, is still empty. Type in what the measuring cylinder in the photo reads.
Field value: 7.5 mL
